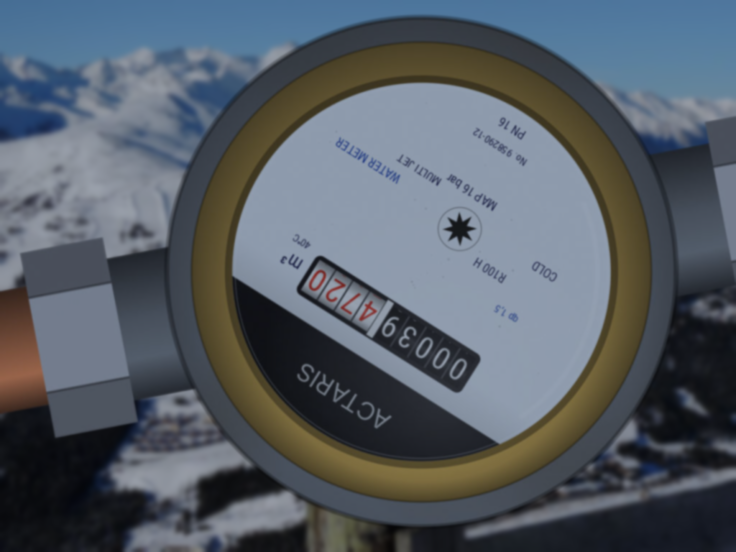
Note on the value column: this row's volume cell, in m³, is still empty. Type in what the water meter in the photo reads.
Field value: 39.4720 m³
